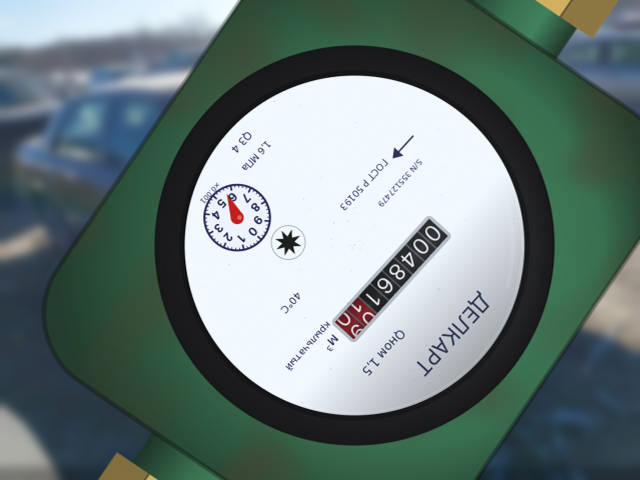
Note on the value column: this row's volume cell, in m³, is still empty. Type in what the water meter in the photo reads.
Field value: 4861.095 m³
